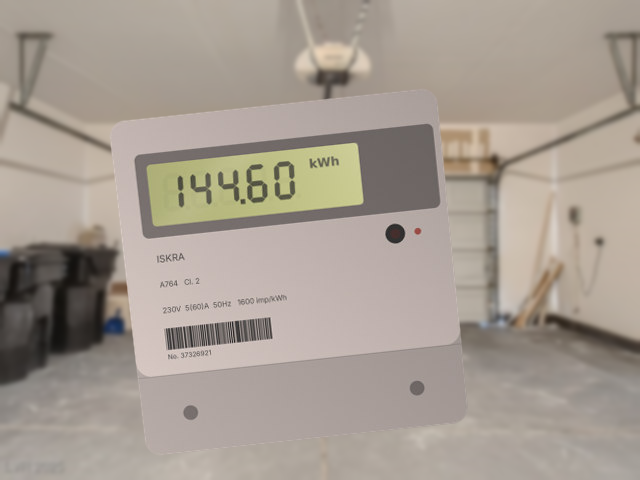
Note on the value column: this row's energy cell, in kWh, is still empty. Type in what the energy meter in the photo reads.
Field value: 144.60 kWh
